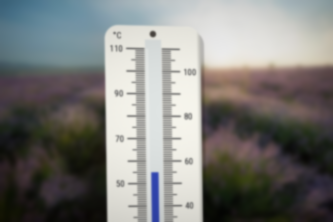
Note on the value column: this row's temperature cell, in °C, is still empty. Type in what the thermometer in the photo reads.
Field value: 55 °C
